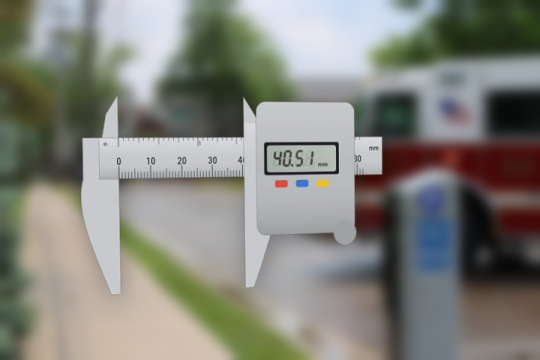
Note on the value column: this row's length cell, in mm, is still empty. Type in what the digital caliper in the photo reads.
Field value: 40.51 mm
